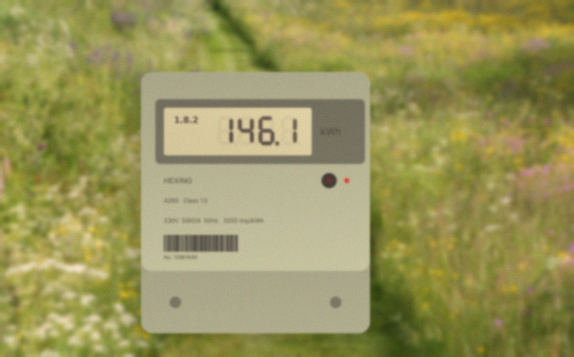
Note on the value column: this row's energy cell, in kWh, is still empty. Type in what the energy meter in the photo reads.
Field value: 146.1 kWh
